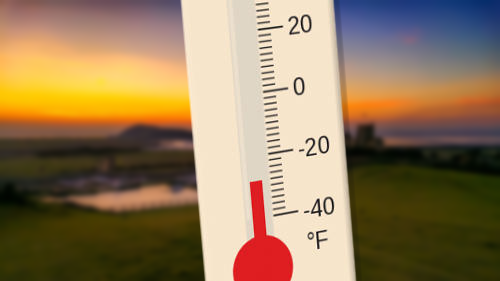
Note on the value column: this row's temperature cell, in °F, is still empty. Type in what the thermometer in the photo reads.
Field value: -28 °F
